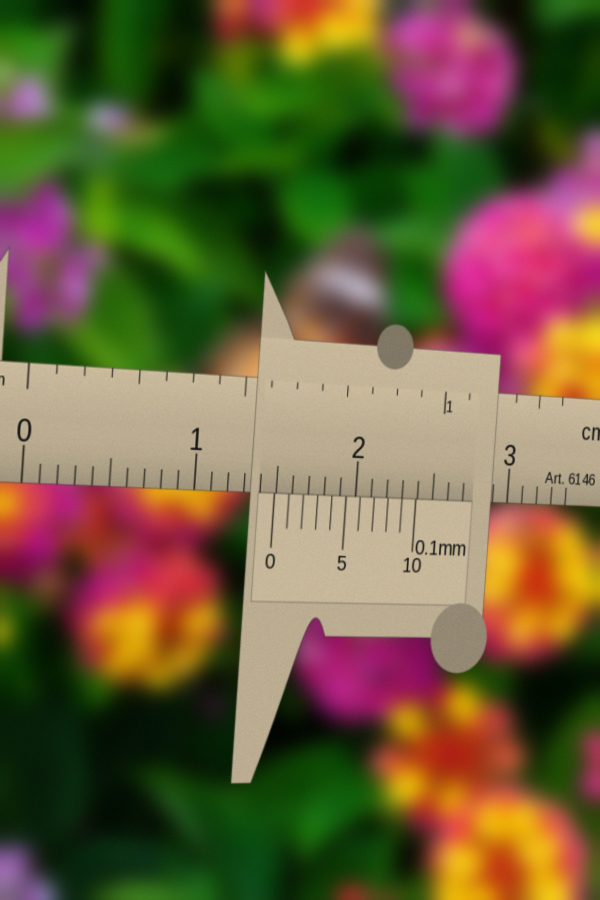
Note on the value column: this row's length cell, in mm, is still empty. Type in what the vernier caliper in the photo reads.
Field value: 14.9 mm
